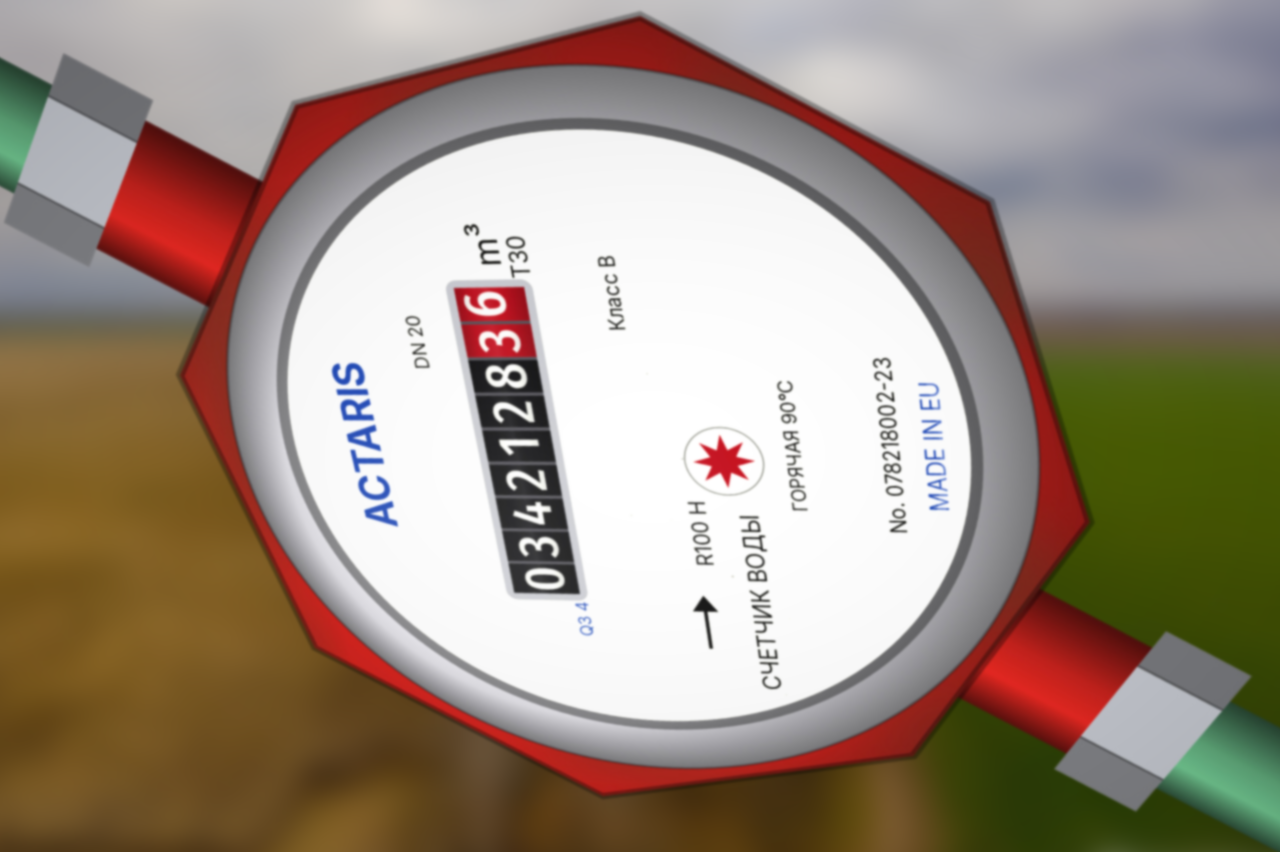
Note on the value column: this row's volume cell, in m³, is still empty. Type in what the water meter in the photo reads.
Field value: 342128.36 m³
